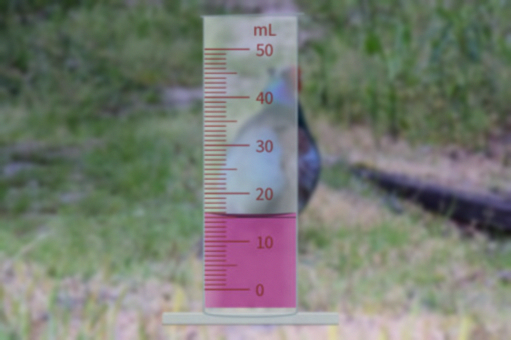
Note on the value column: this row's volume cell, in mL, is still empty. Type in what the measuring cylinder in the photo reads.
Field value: 15 mL
